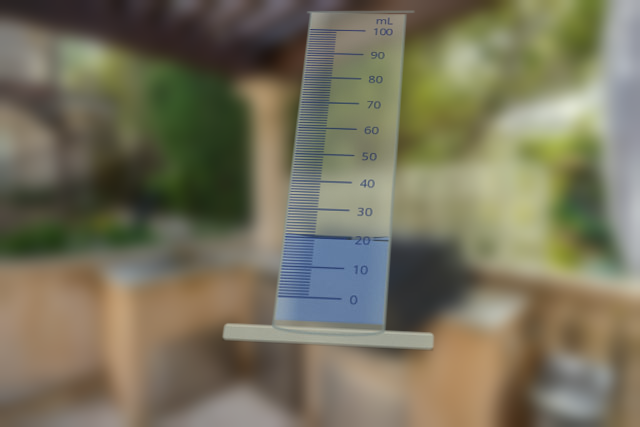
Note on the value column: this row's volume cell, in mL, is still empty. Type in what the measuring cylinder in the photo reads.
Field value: 20 mL
